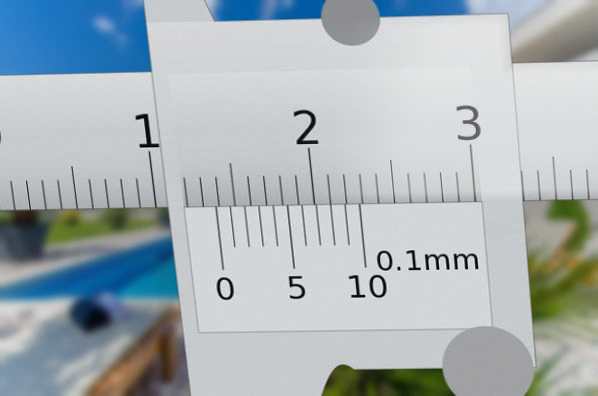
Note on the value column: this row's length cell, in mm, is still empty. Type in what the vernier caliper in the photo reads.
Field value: 13.8 mm
